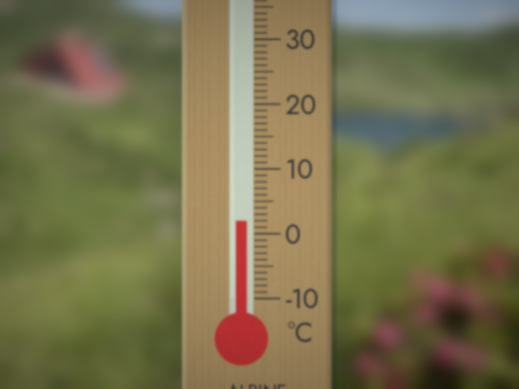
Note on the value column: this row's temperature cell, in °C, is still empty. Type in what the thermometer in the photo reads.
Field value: 2 °C
